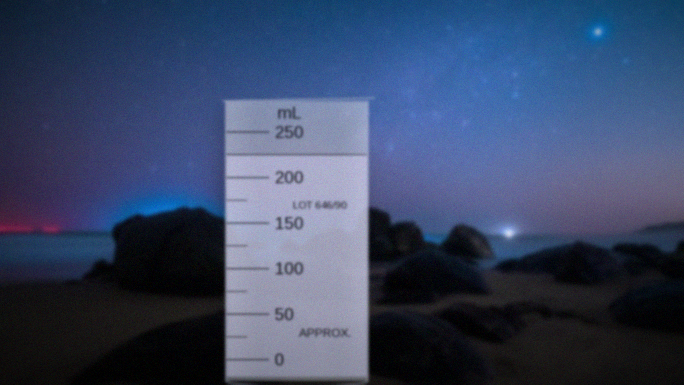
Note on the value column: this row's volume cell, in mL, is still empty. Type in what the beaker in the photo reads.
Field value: 225 mL
